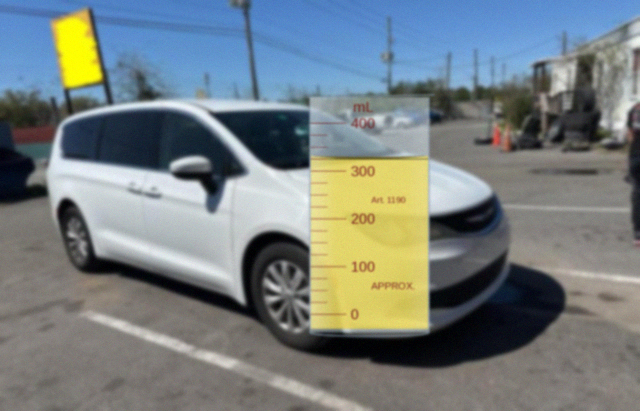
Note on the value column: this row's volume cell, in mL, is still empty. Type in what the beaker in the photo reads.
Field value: 325 mL
